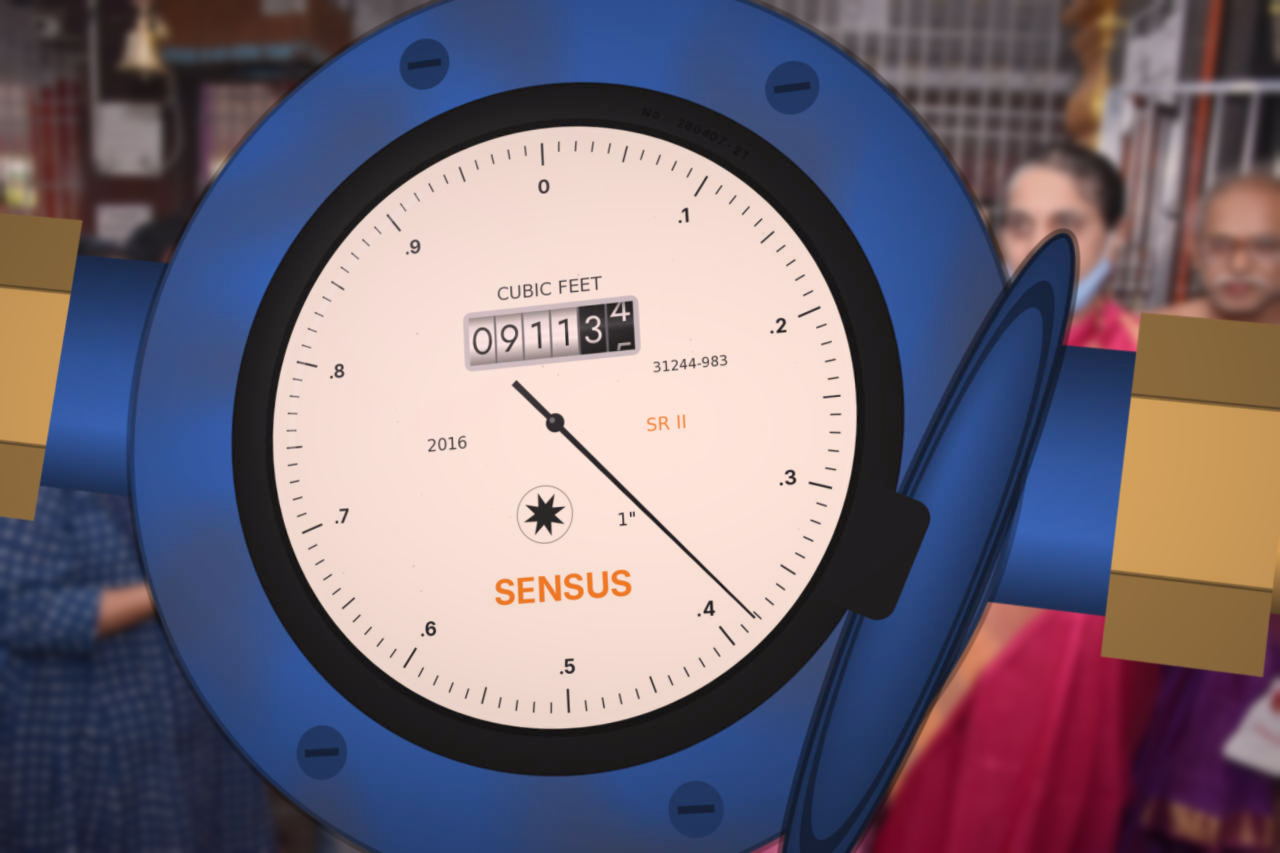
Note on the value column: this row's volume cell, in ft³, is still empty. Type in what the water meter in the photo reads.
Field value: 91134.38 ft³
